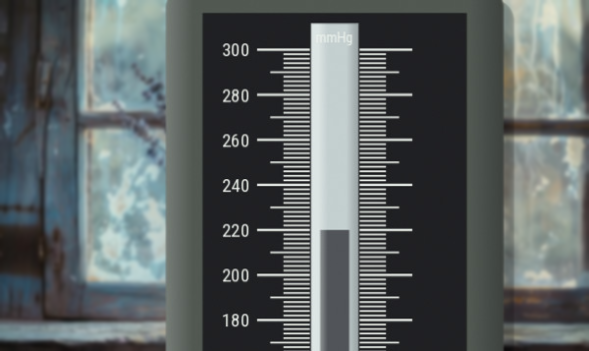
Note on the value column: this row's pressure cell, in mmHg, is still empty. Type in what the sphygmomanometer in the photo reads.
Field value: 220 mmHg
